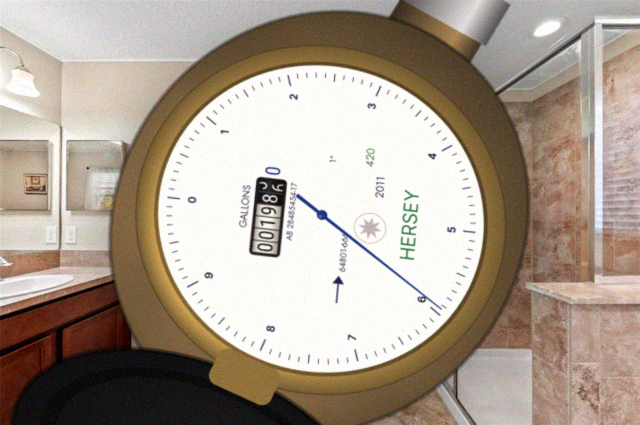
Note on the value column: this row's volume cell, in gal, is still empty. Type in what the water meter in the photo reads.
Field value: 19855.9 gal
